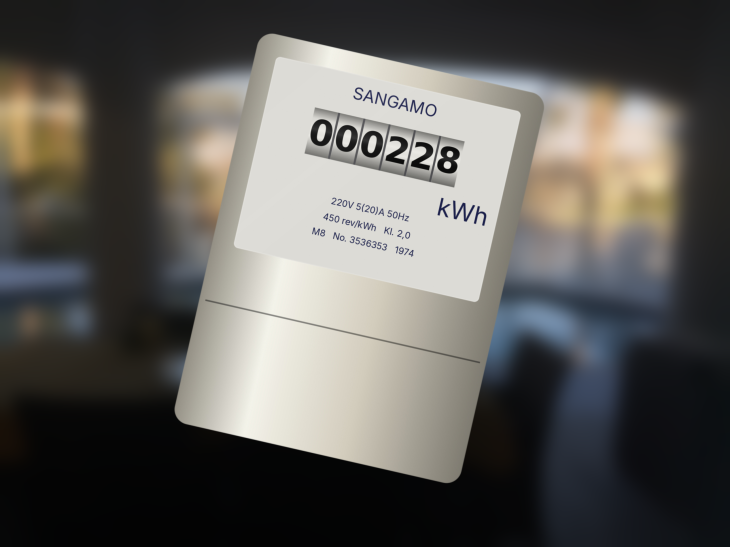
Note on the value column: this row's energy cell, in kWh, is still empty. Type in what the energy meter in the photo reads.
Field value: 228 kWh
